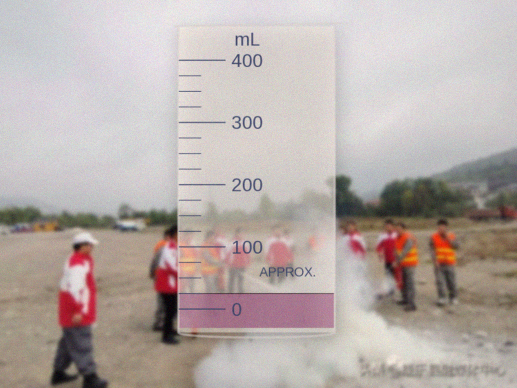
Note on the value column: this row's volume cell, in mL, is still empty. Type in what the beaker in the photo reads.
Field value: 25 mL
